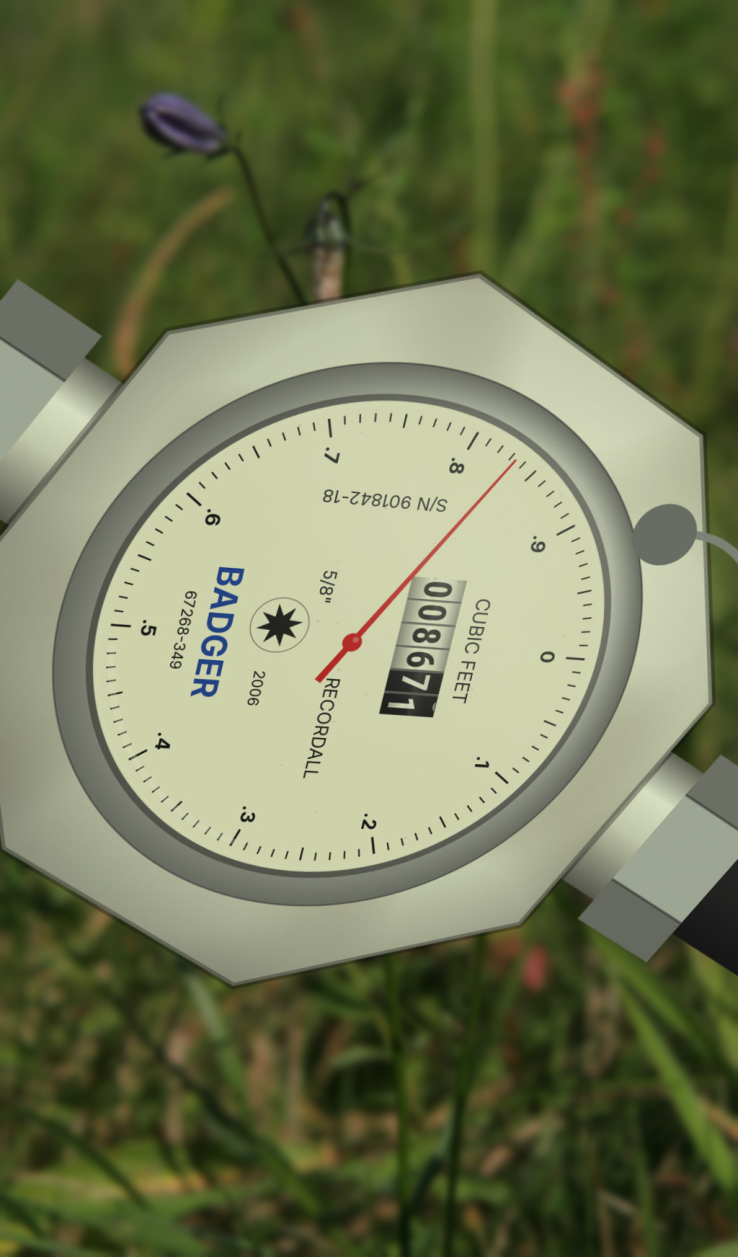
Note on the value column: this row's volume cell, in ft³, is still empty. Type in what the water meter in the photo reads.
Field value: 8670.83 ft³
